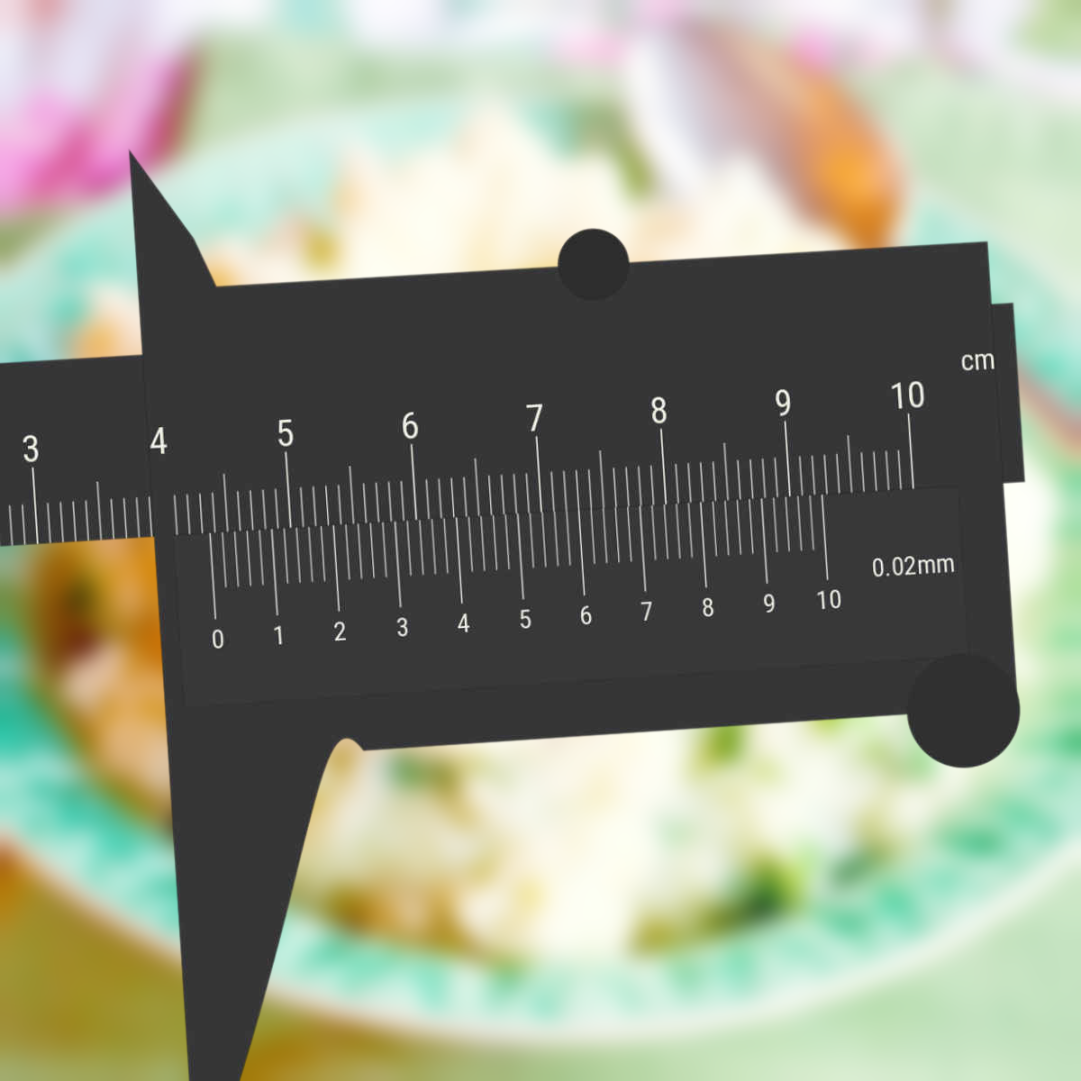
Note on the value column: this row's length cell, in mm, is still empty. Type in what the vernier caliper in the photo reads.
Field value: 43.6 mm
